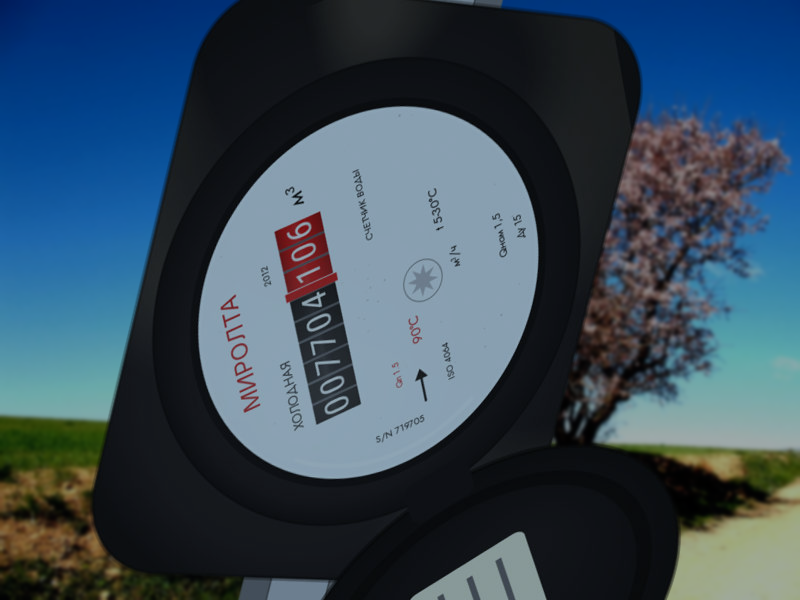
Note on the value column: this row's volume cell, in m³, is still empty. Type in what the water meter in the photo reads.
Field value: 7704.106 m³
